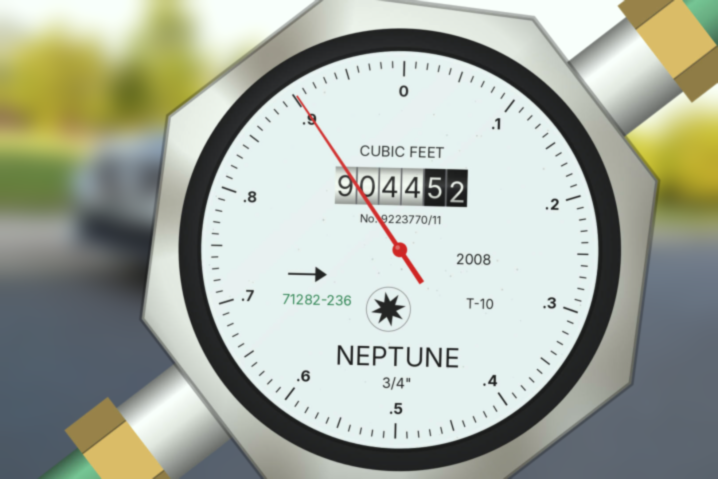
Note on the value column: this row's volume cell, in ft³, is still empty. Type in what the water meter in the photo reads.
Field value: 904451.90 ft³
